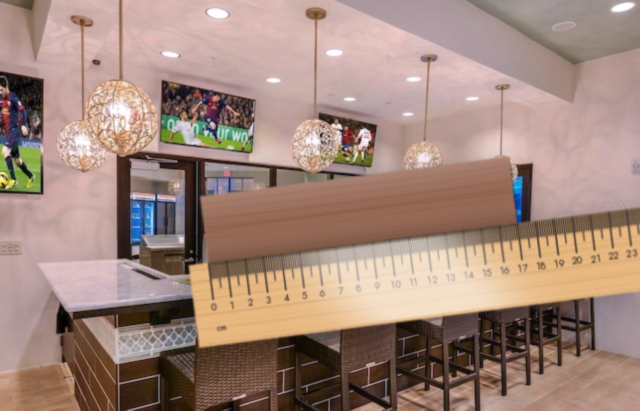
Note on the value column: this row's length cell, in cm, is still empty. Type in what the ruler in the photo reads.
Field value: 17 cm
